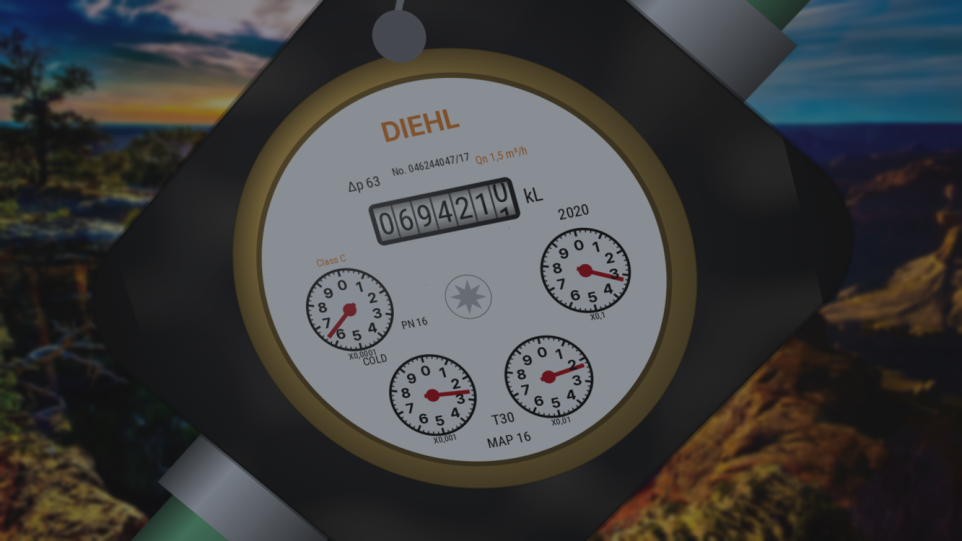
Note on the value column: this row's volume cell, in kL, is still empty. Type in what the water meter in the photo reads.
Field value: 694210.3226 kL
